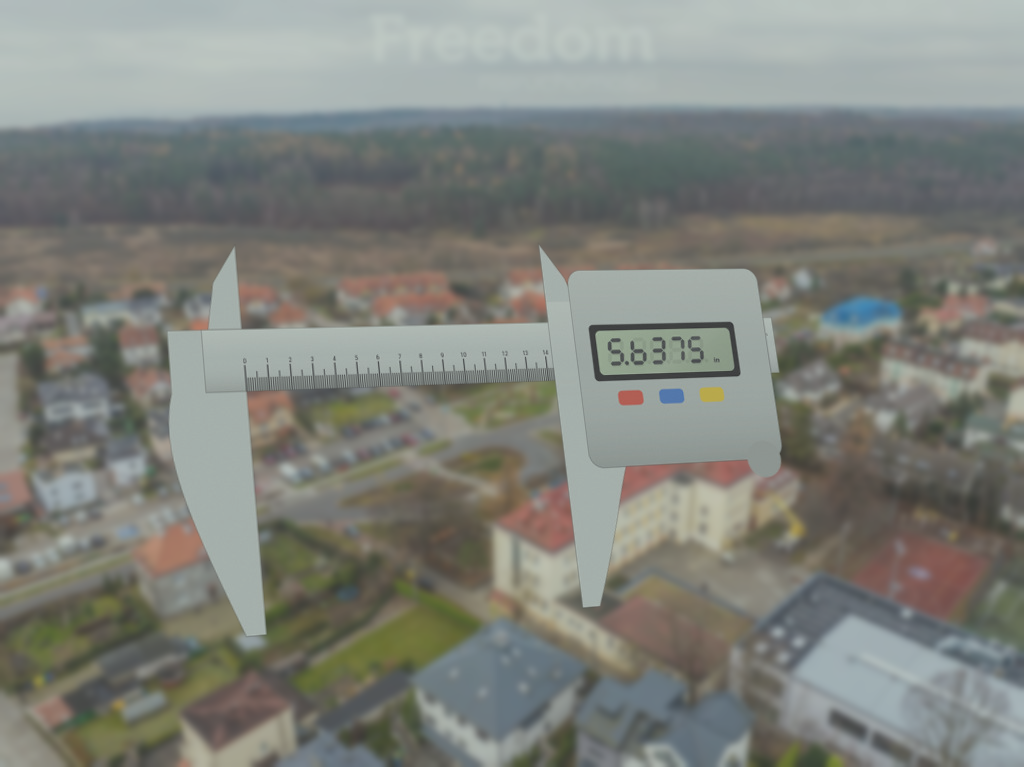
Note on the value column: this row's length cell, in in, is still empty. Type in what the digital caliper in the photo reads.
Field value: 5.6375 in
